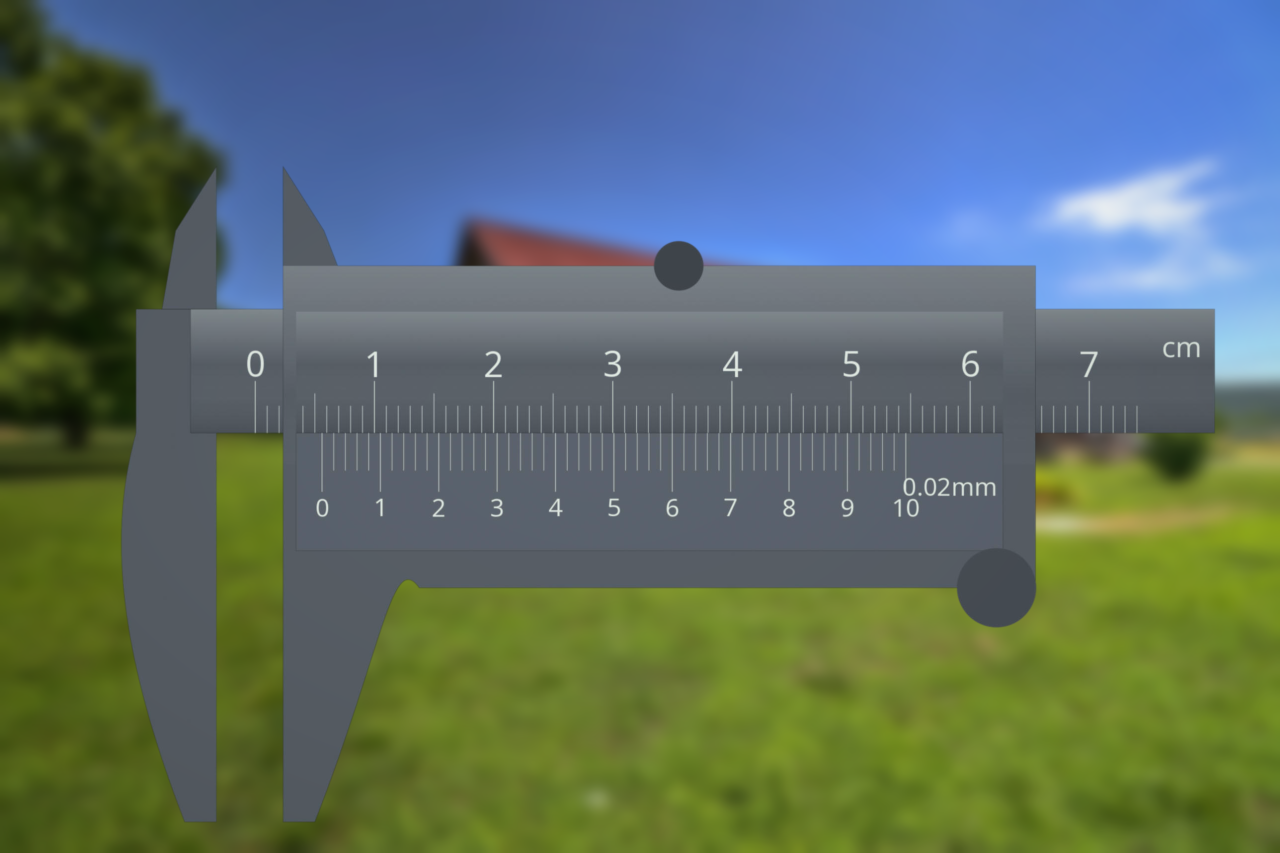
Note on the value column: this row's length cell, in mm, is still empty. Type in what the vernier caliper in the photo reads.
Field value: 5.6 mm
